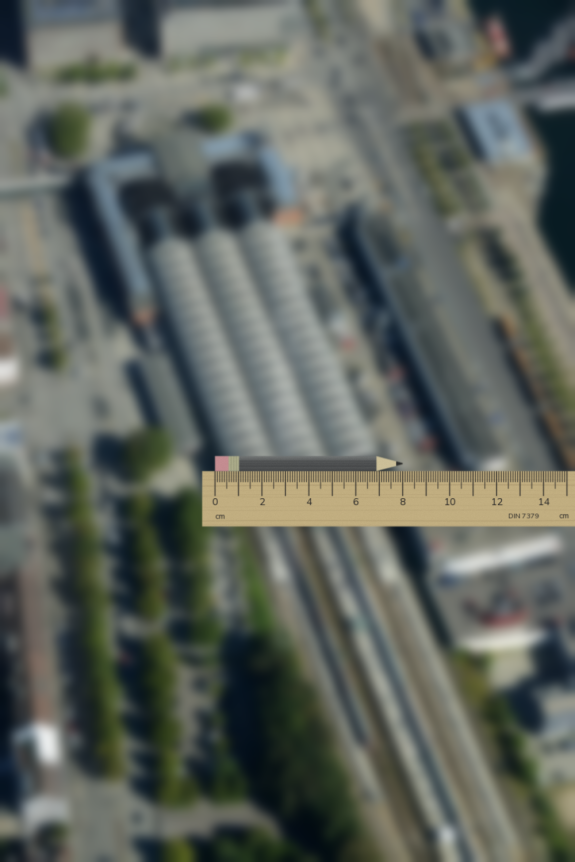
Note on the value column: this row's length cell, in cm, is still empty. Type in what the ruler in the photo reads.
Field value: 8 cm
